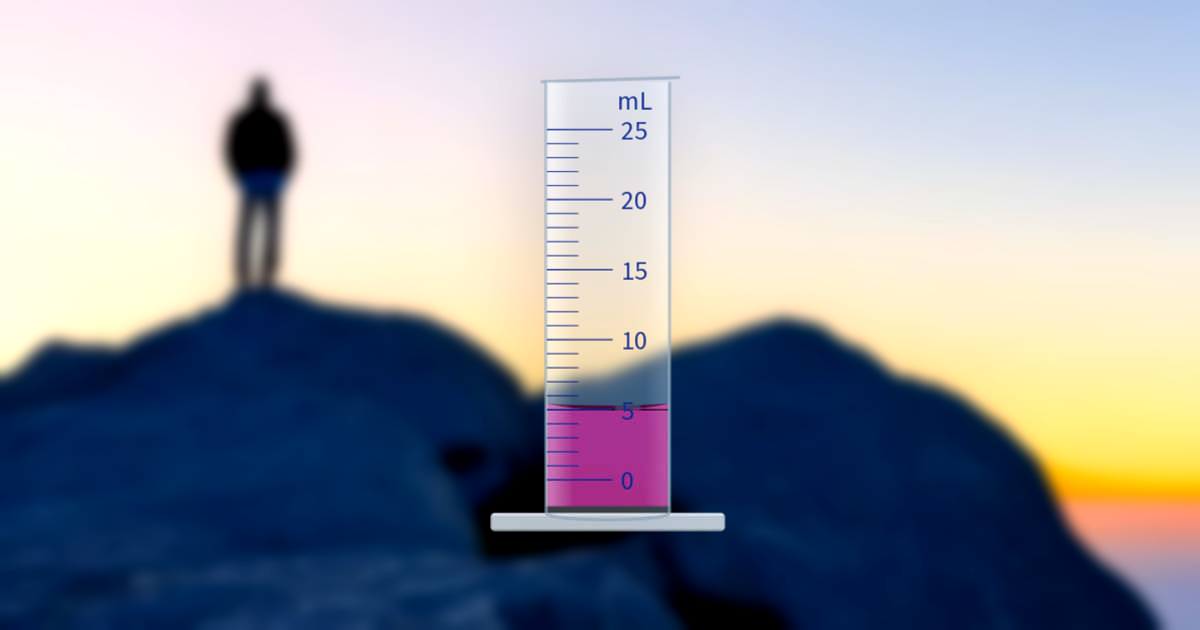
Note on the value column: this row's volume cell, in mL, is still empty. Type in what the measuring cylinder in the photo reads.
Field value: 5 mL
